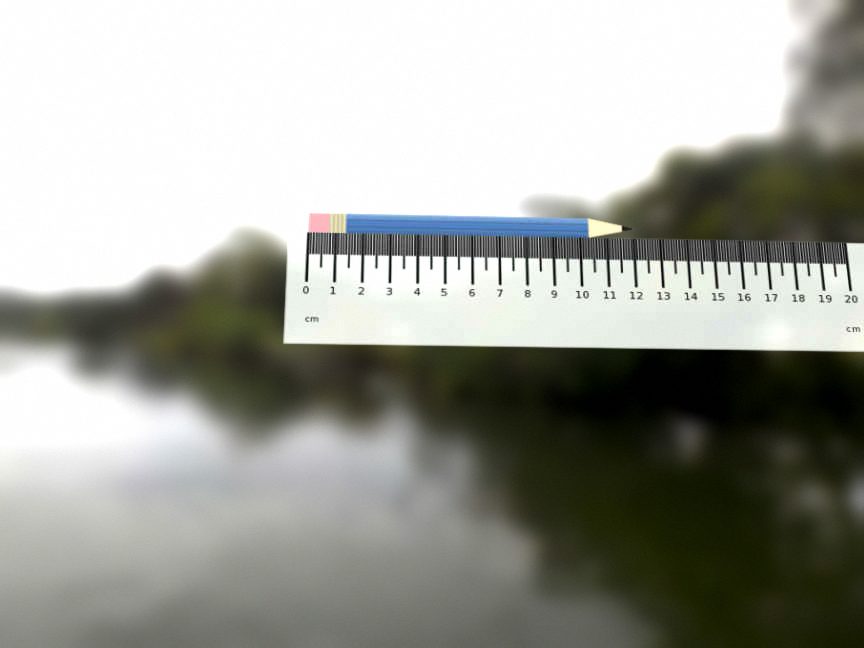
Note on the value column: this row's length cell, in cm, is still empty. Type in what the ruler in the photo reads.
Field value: 12 cm
